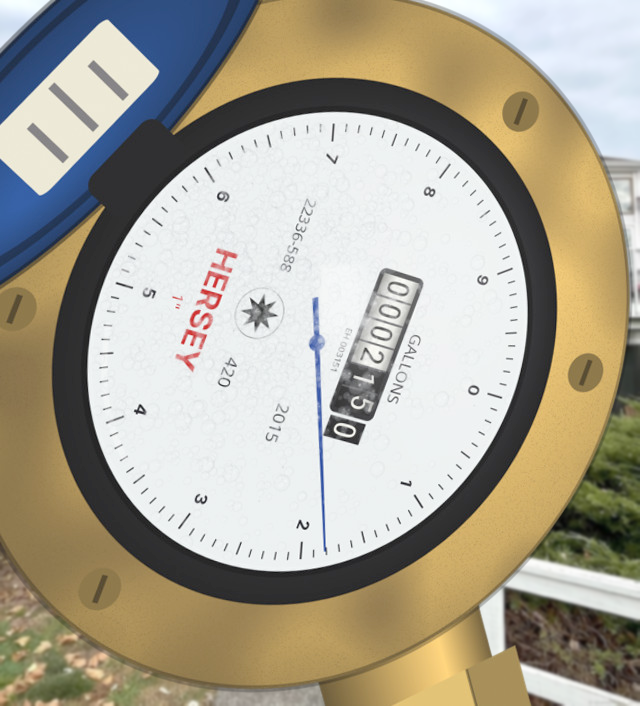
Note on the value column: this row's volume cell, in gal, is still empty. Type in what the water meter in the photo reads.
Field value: 2151.8 gal
